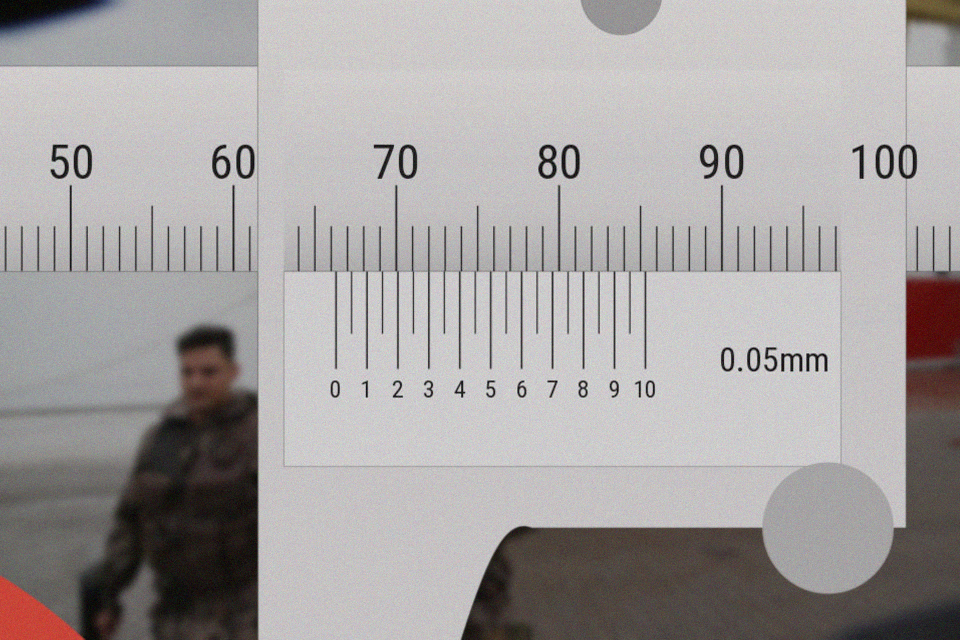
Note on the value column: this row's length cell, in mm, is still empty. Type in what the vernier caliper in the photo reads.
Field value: 66.3 mm
